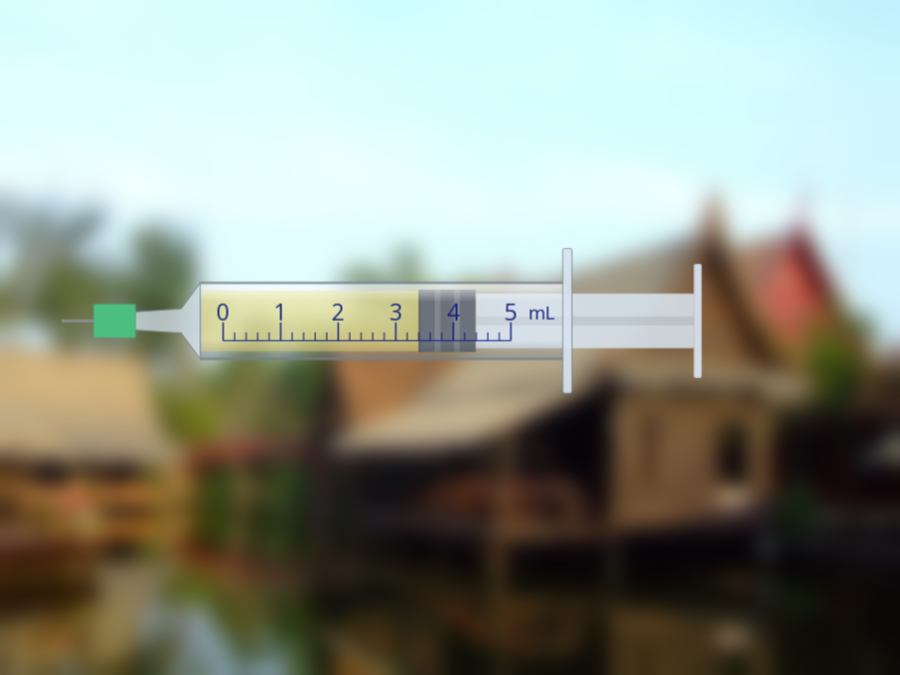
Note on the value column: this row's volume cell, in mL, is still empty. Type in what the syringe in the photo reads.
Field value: 3.4 mL
